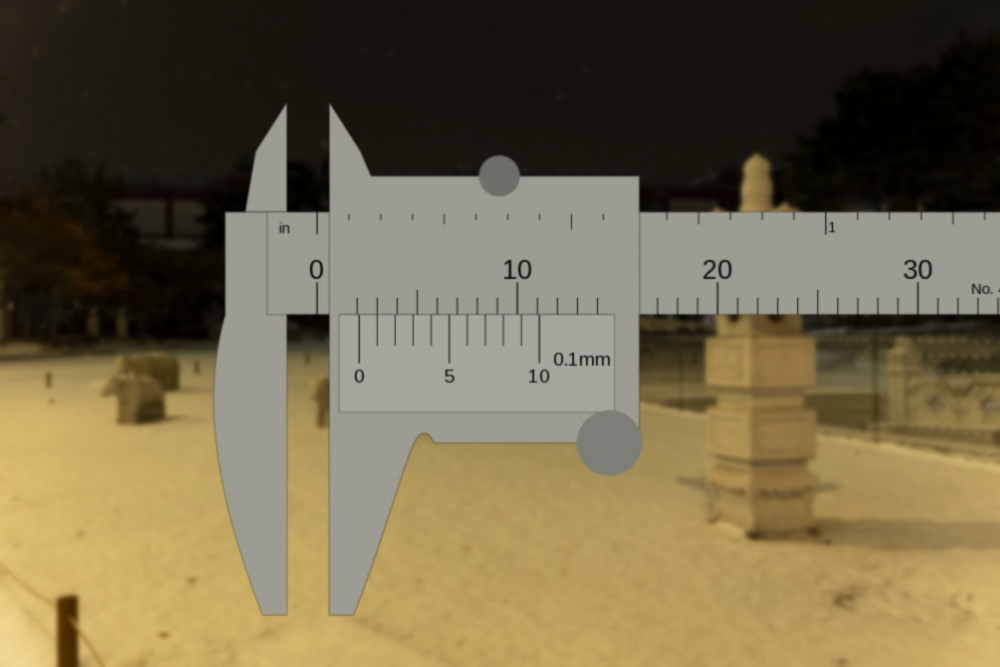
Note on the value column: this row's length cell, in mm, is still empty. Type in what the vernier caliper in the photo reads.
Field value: 2.1 mm
